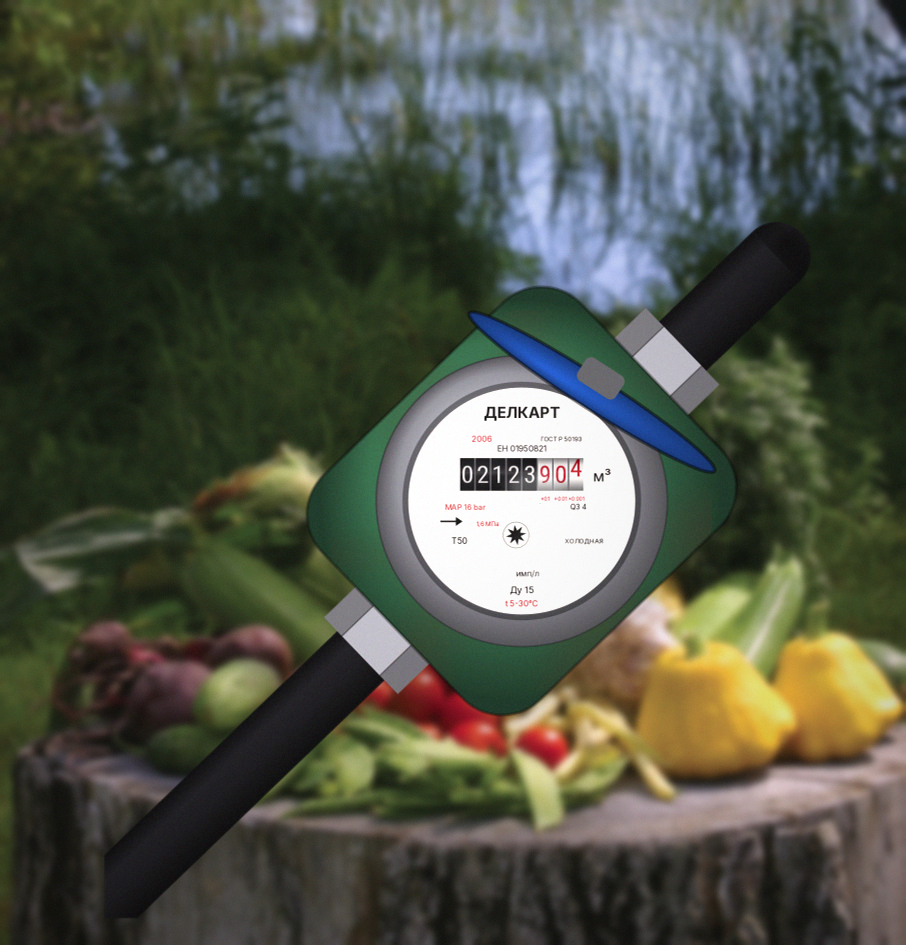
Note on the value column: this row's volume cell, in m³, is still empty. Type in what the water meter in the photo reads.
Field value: 2123.904 m³
